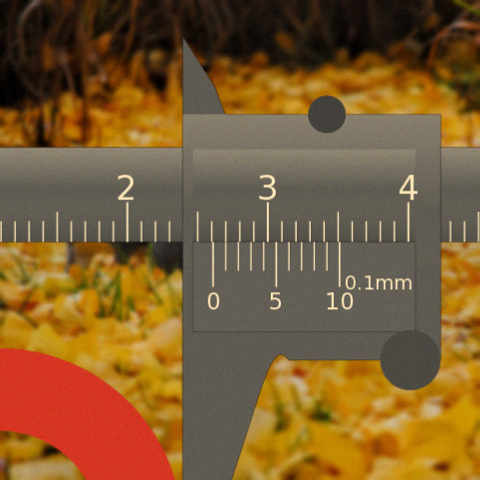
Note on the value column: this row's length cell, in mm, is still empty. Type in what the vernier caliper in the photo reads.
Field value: 26.1 mm
